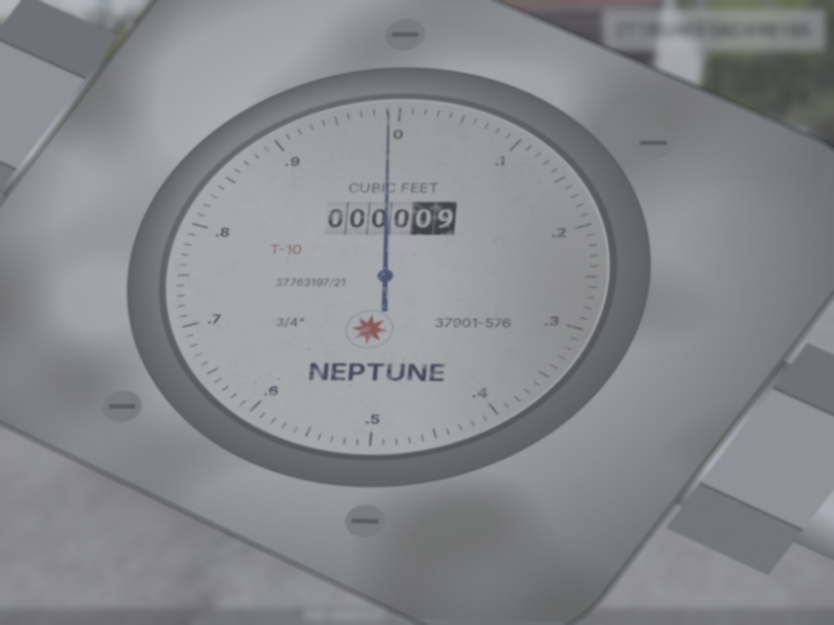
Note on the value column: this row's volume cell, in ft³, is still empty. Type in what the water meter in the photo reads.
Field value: 8.99 ft³
